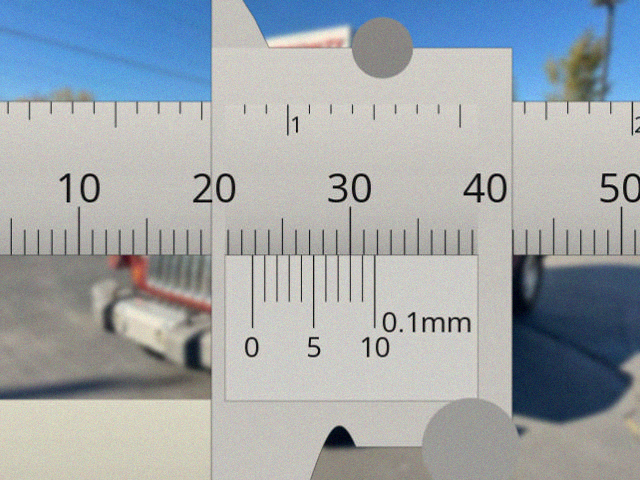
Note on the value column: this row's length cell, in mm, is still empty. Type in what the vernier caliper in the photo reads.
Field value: 22.8 mm
